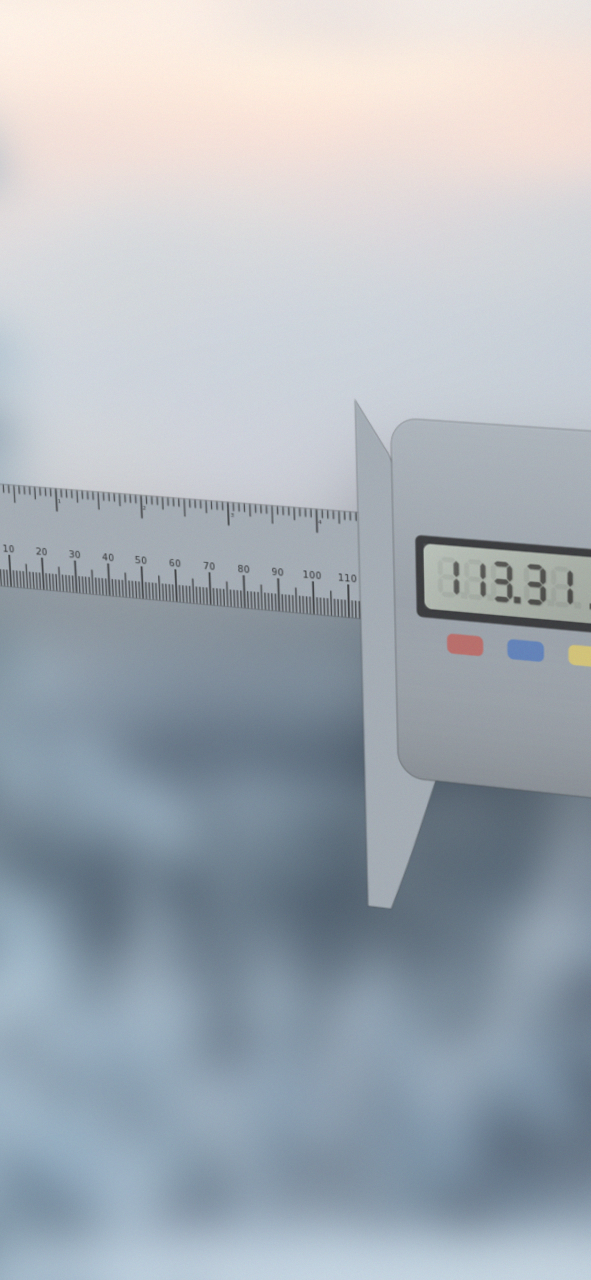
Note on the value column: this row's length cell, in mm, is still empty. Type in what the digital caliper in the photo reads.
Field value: 113.31 mm
